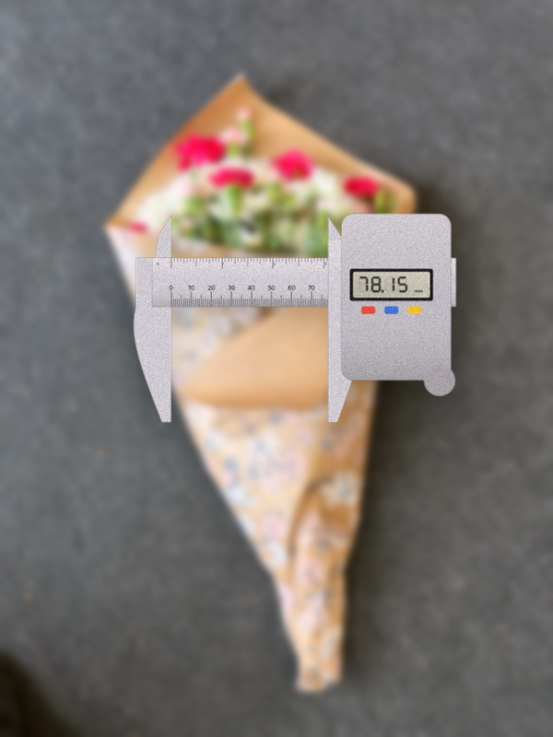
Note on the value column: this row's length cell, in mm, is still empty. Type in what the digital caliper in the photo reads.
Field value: 78.15 mm
